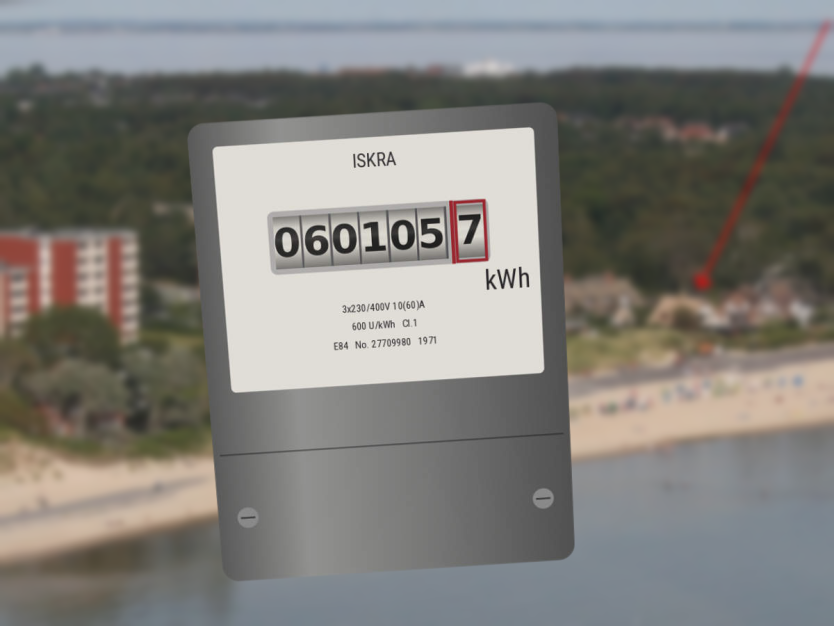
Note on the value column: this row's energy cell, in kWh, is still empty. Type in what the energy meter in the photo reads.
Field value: 60105.7 kWh
